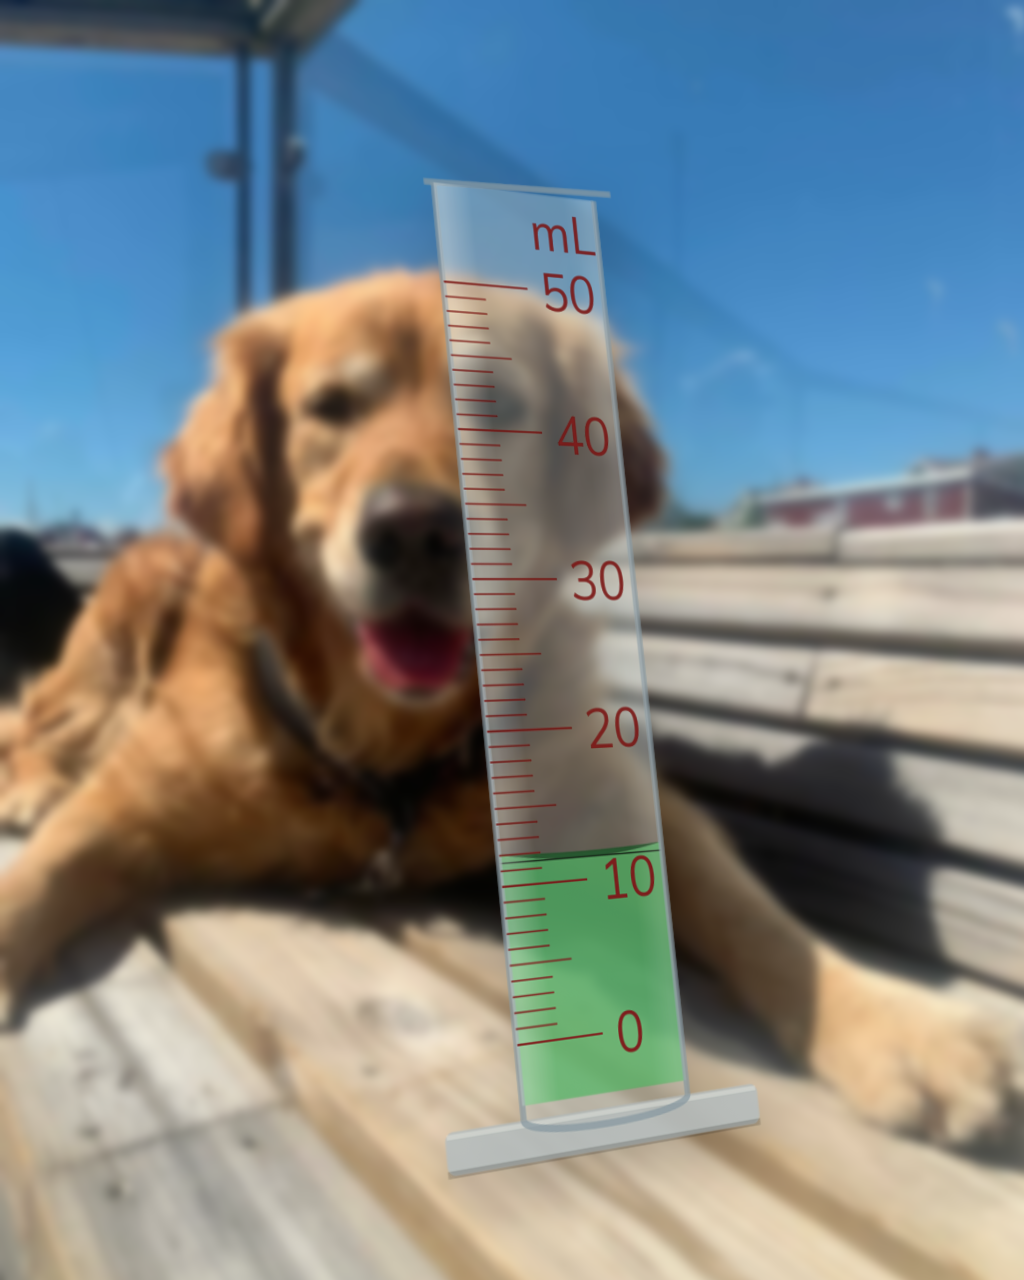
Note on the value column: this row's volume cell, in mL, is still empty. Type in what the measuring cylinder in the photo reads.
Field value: 11.5 mL
